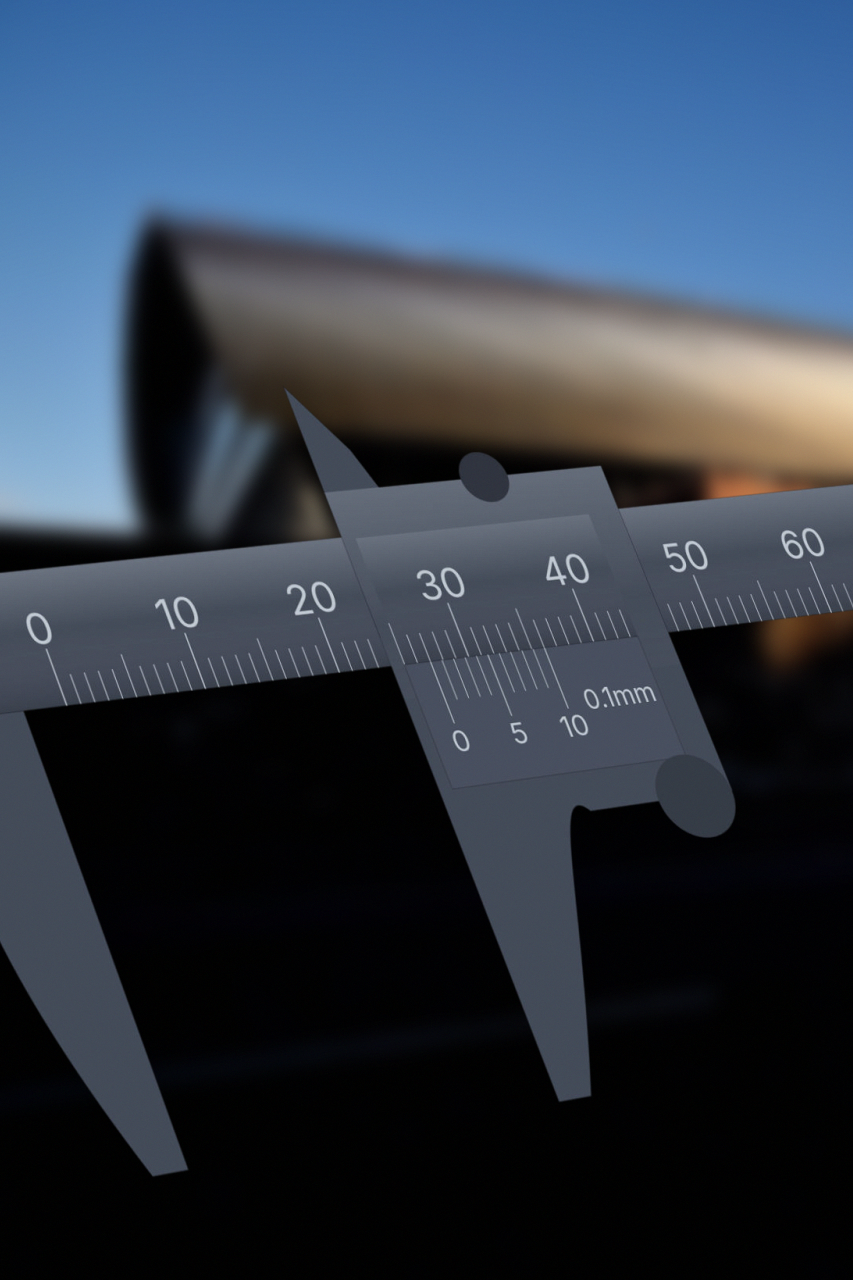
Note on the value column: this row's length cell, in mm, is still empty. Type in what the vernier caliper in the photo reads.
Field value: 27.0 mm
